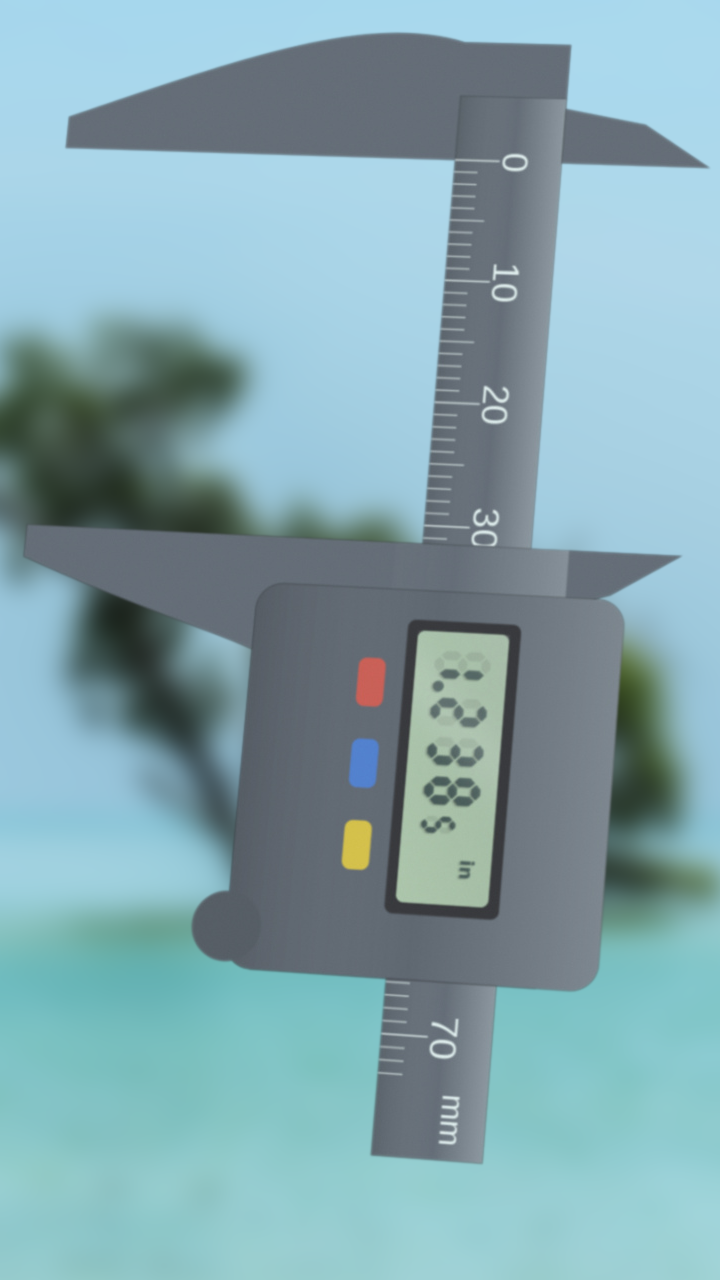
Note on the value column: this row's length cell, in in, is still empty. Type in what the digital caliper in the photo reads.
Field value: 1.2385 in
